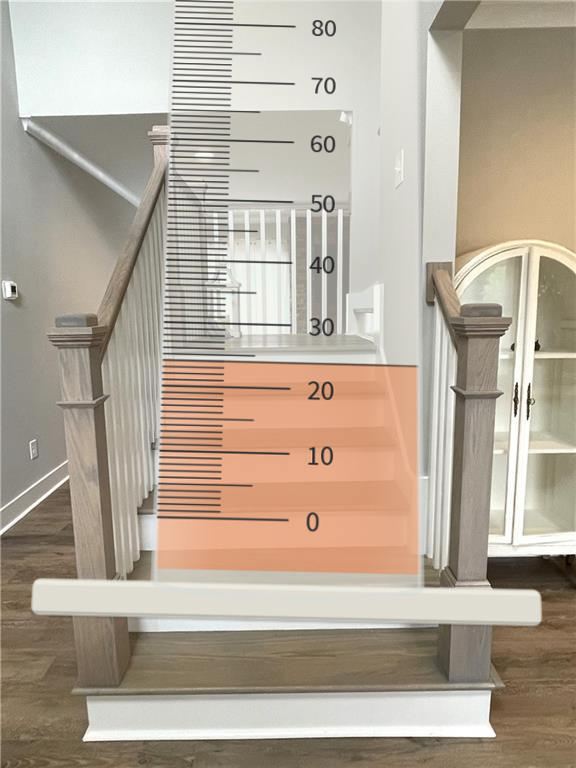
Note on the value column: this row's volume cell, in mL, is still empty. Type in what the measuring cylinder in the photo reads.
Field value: 24 mL
